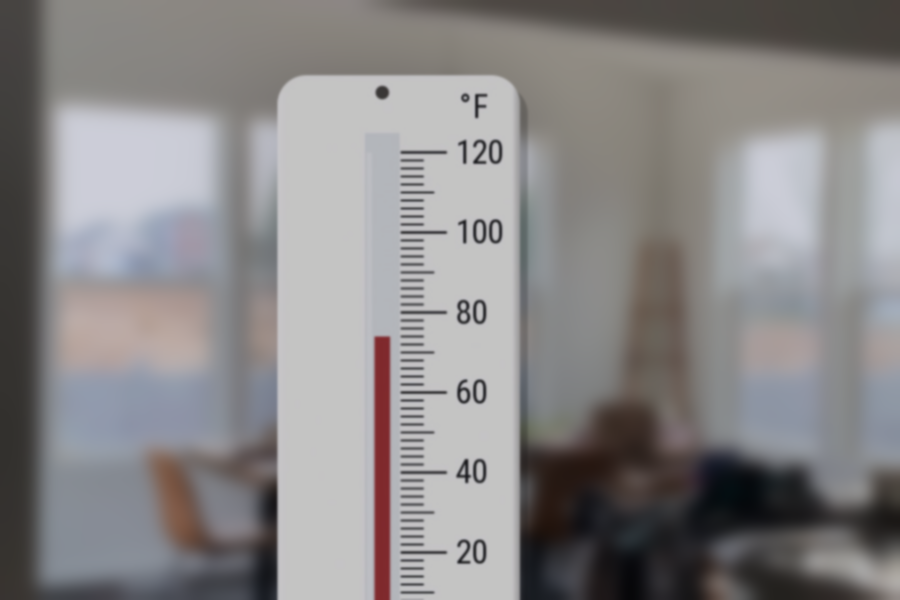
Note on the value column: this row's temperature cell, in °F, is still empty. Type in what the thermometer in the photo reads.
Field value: 74 °F
